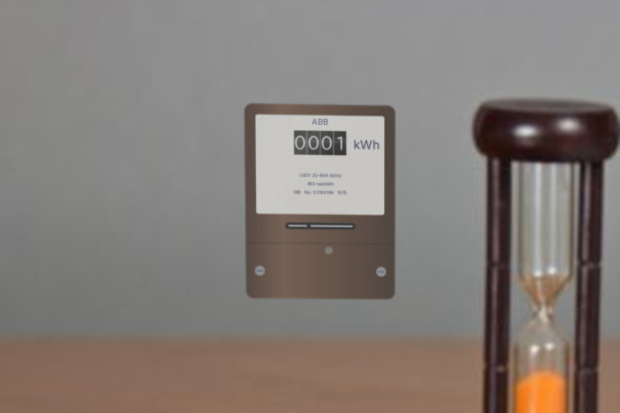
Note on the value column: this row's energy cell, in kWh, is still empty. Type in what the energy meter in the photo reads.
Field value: 1 kWh
